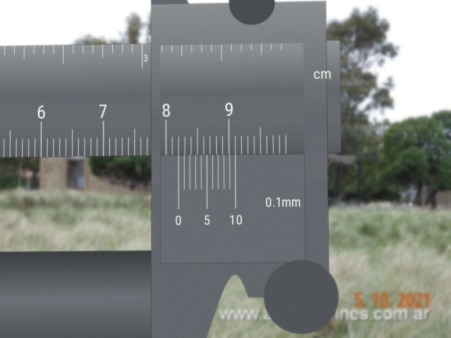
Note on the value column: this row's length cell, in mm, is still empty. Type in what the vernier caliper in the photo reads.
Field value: 82.0 mm
